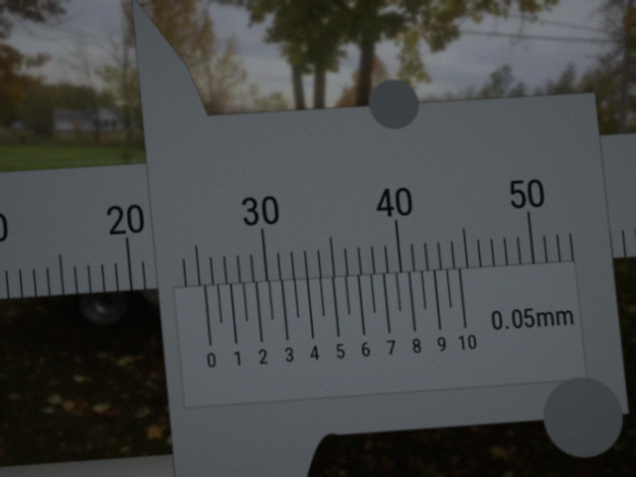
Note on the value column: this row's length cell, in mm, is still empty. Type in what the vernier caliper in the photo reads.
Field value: 25.4 mm
